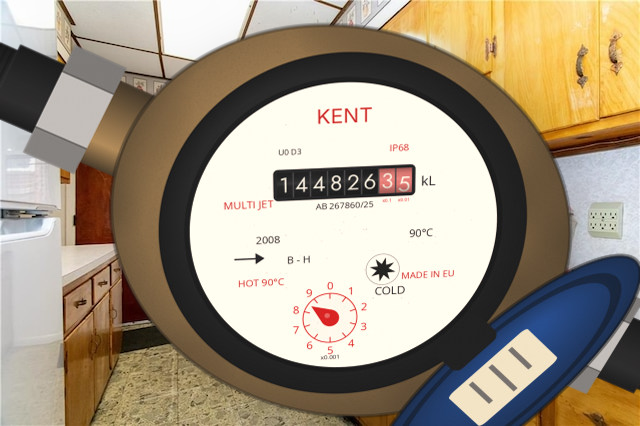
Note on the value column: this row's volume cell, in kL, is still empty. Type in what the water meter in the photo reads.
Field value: 144826.348 kL
